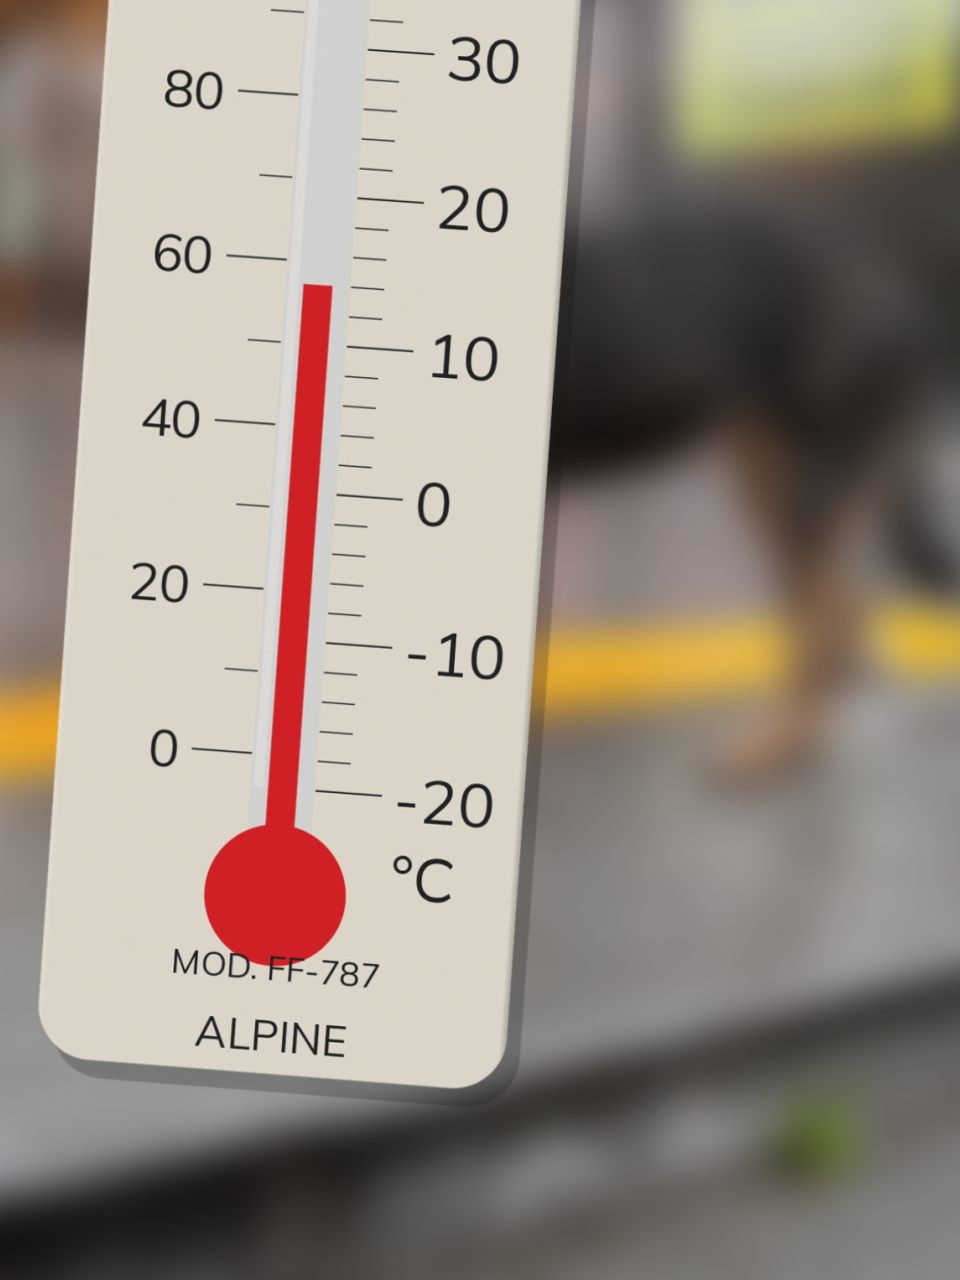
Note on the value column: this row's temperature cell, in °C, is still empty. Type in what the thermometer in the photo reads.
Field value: 14 °C
